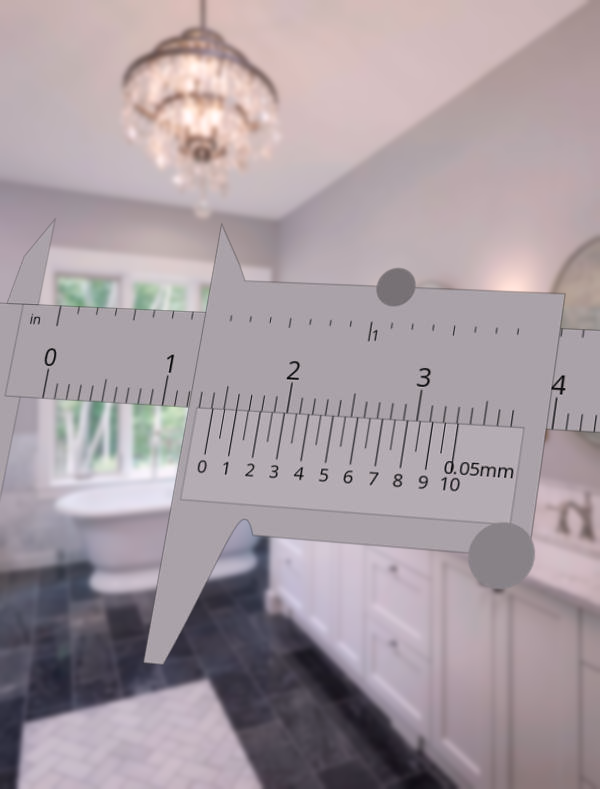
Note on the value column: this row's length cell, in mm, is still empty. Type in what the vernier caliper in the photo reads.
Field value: 14.1 mm
